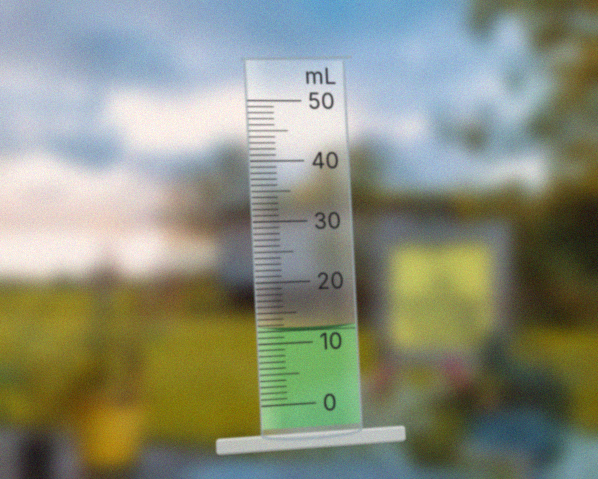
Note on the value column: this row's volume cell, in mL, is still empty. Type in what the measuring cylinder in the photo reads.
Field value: 12 mL
